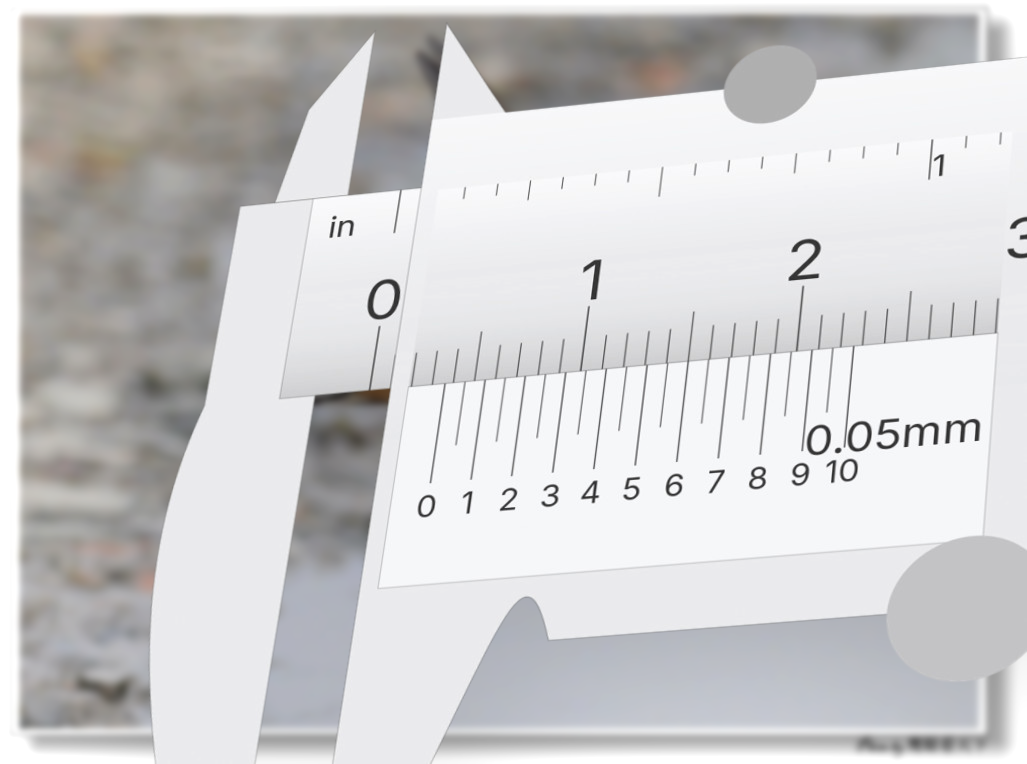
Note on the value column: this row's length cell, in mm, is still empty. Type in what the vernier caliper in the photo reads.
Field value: 3.6 mm
